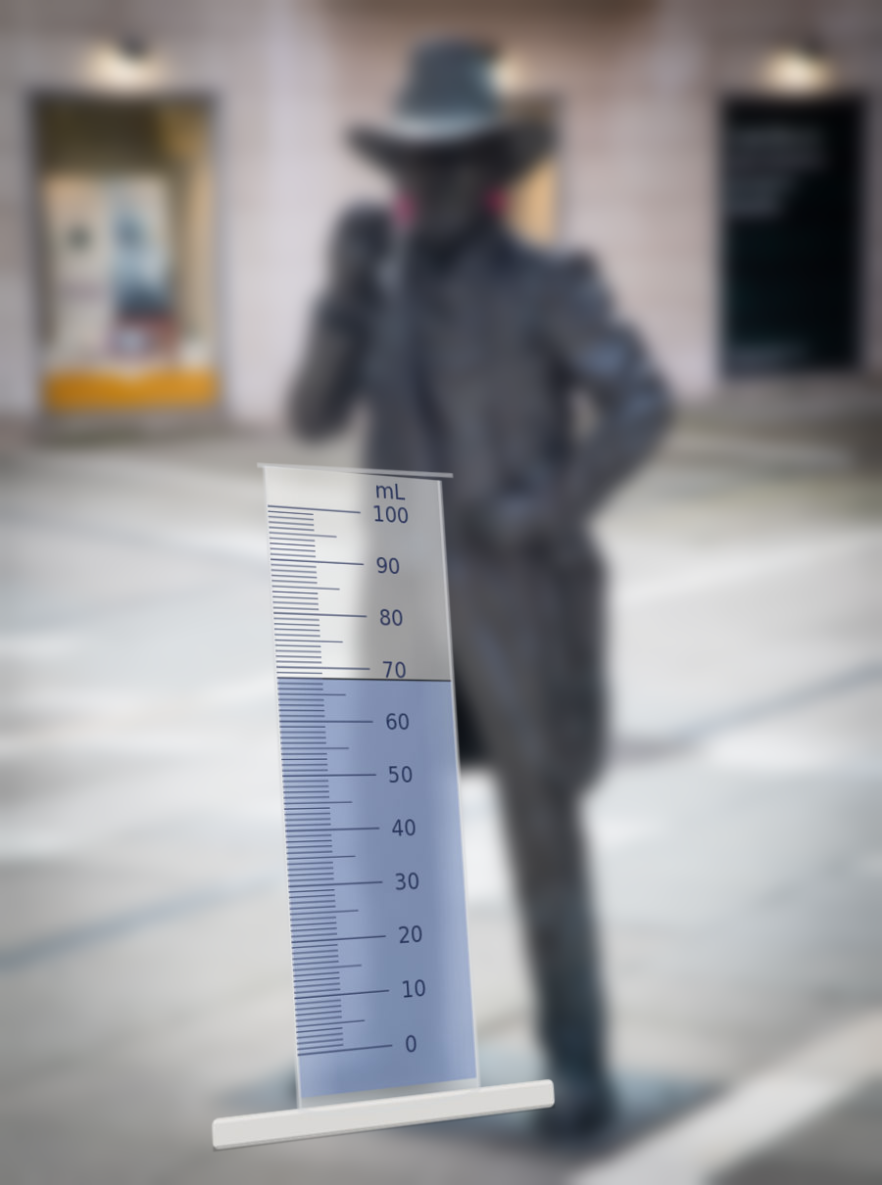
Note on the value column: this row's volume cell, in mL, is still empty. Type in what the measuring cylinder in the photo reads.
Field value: 68 mL
